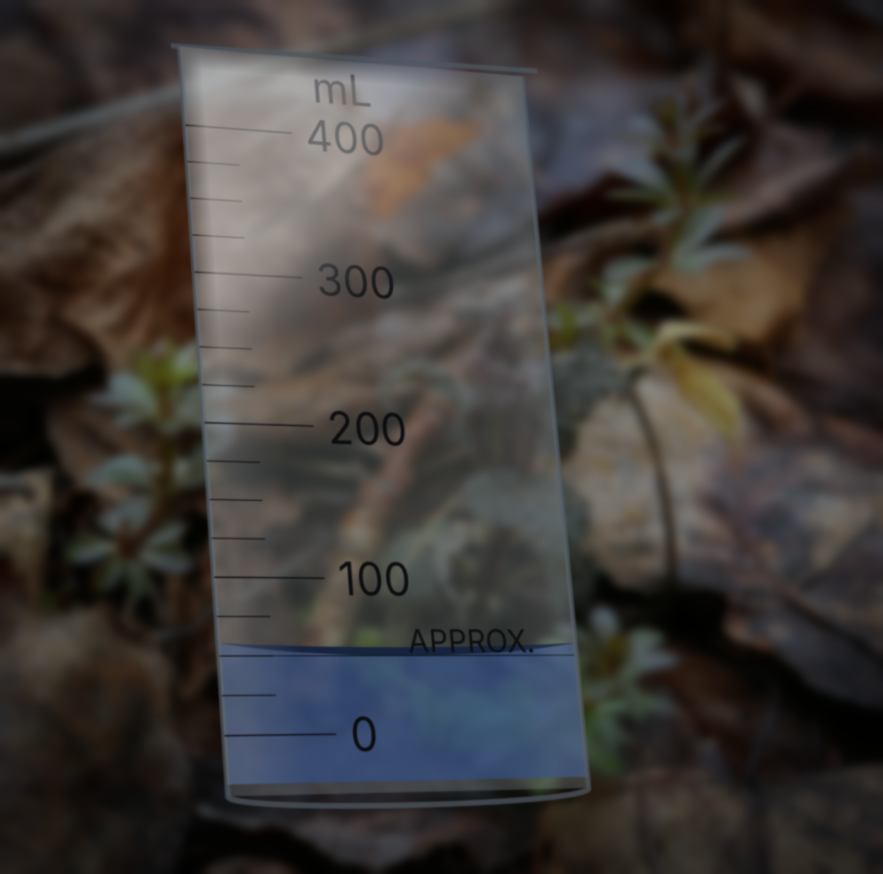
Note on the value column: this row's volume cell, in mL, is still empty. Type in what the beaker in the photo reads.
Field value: 50 mL
